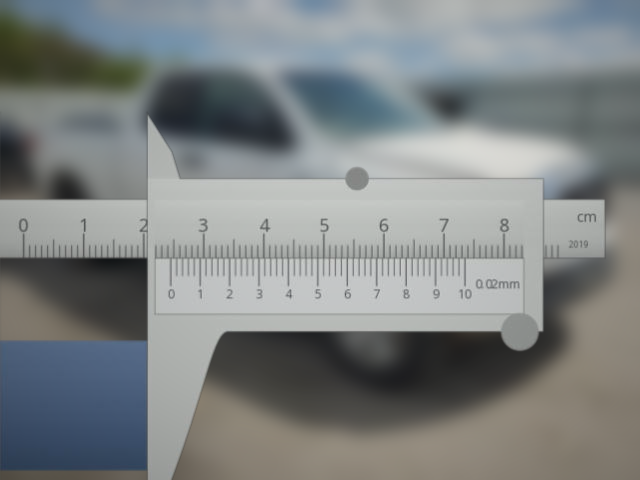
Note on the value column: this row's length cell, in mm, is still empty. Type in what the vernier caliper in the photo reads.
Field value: 24.5 mm
